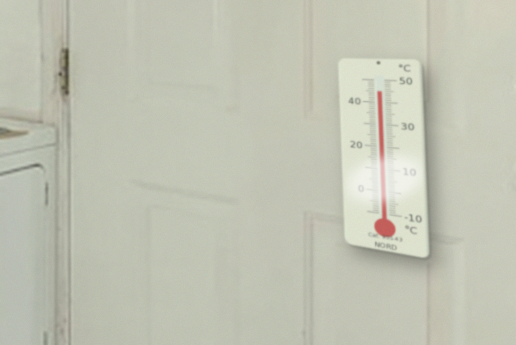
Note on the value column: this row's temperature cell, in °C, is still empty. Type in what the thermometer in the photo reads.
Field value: 45 °C
